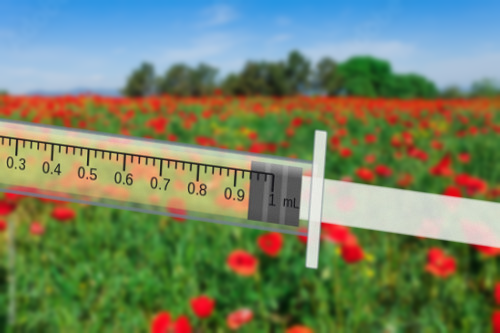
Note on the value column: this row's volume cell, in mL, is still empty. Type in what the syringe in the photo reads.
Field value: 0.94 mL
